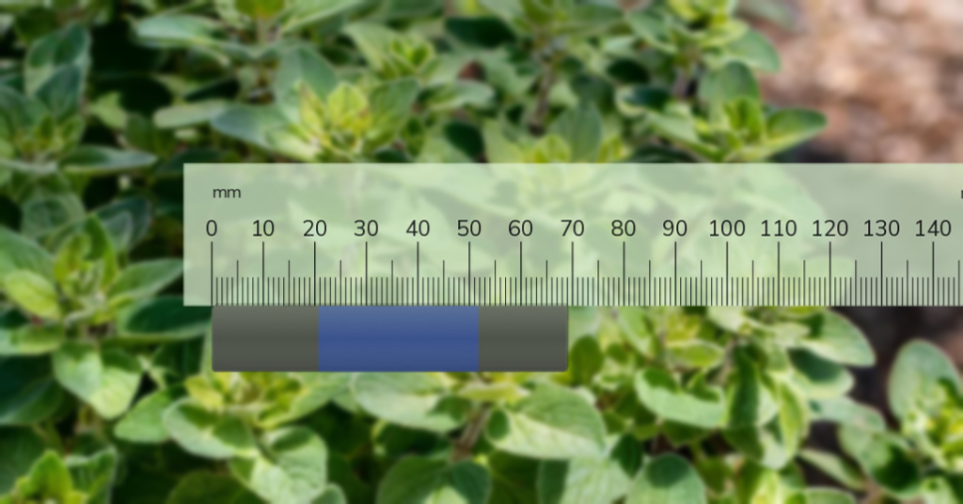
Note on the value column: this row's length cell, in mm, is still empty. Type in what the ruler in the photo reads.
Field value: 69 mm
